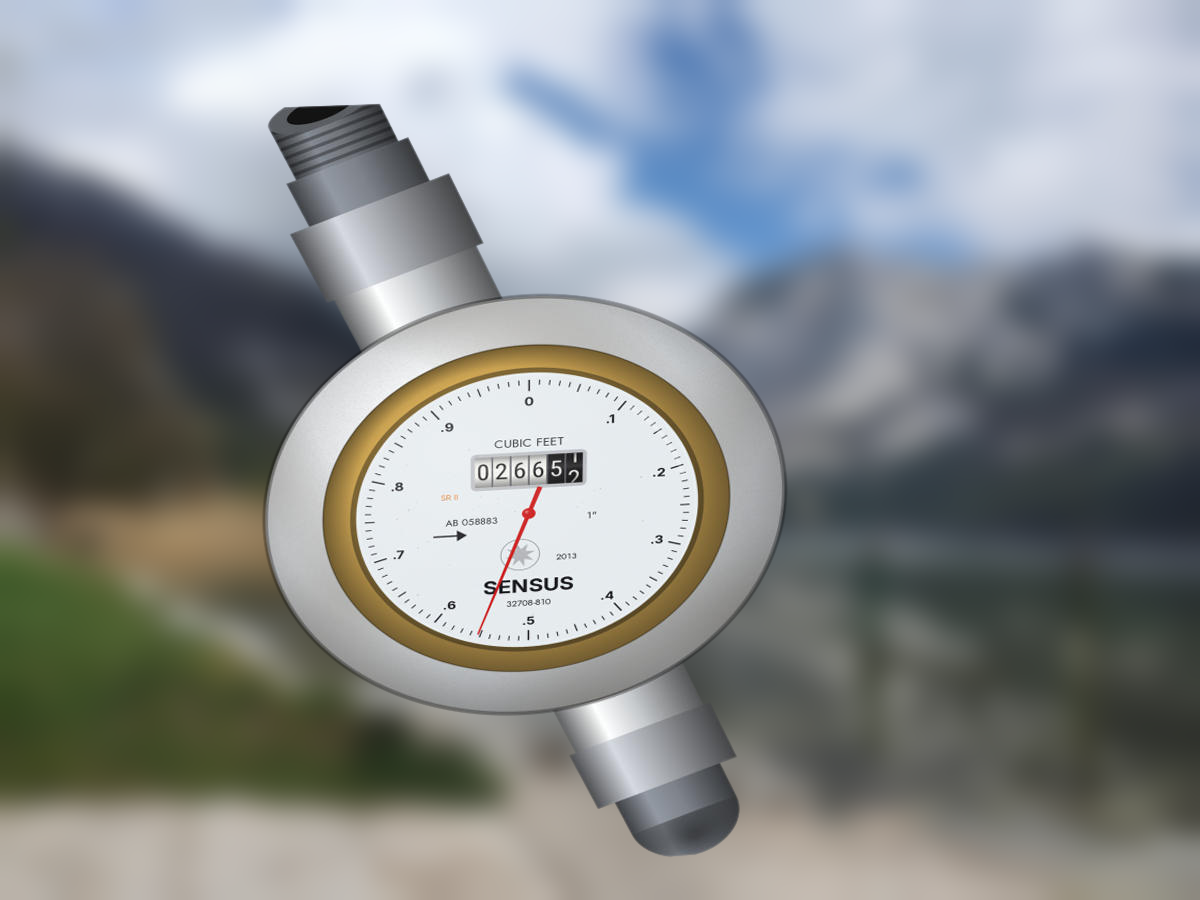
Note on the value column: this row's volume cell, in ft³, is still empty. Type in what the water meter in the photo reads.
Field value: 26651.55 ft³
